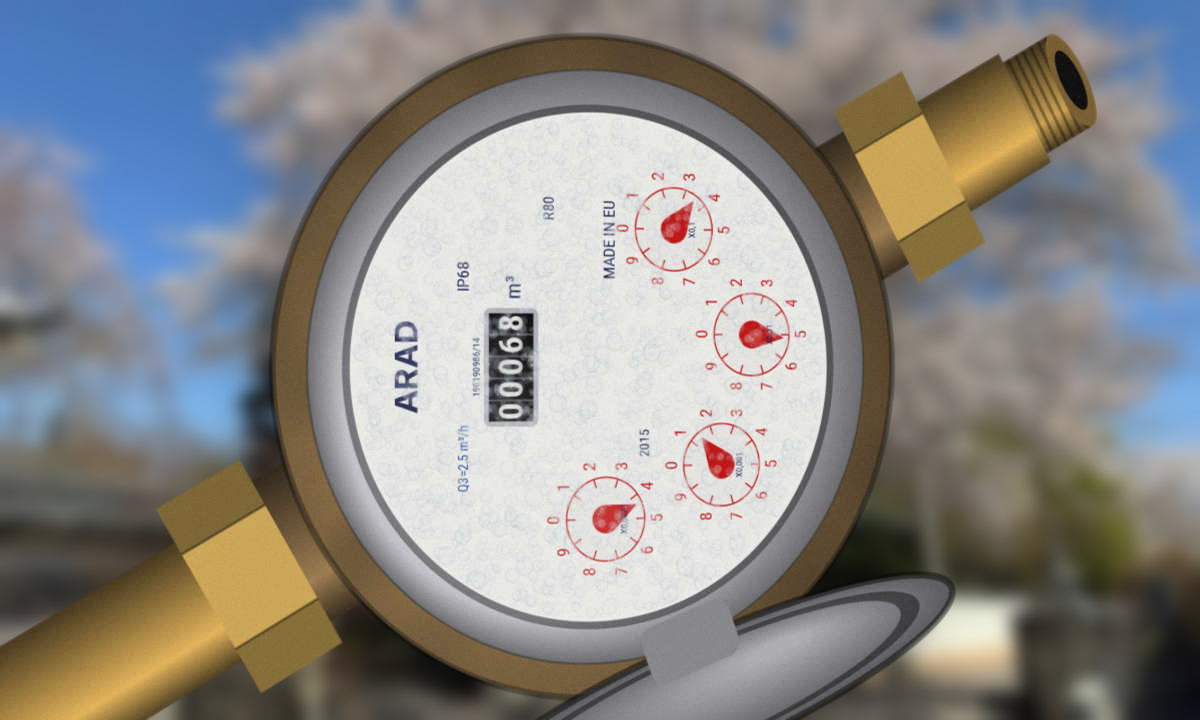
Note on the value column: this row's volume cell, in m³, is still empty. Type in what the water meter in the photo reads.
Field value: 68.3514 m³
